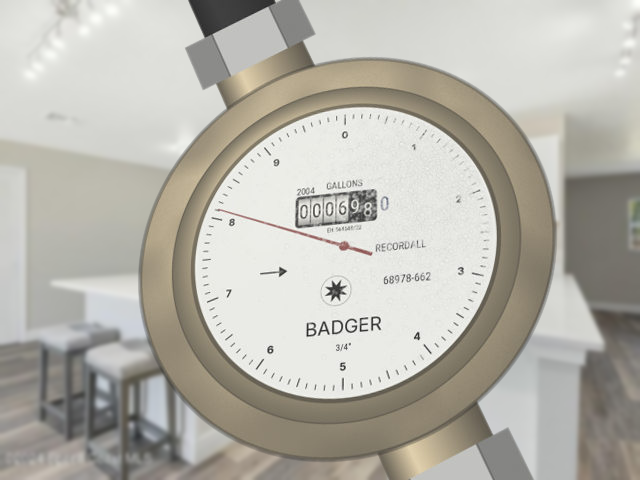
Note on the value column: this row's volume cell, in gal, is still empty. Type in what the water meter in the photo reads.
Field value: 6978.1 gal
